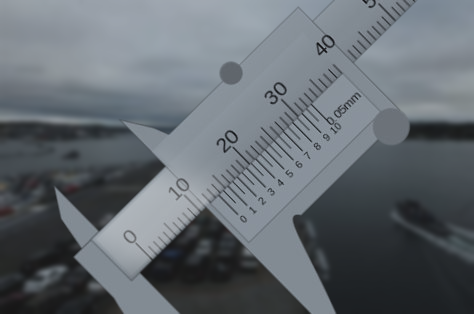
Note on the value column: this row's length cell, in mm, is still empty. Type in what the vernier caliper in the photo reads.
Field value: 13.6 mm
